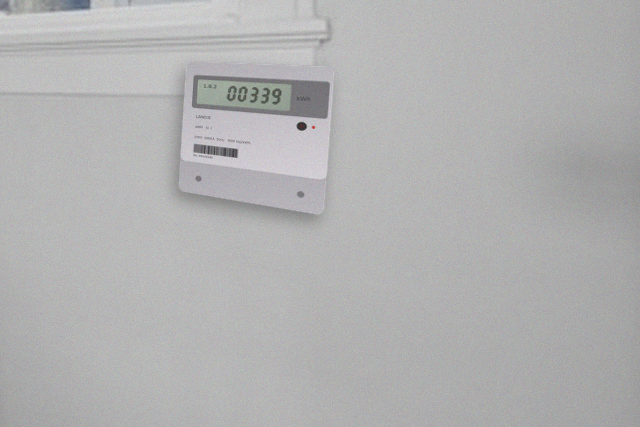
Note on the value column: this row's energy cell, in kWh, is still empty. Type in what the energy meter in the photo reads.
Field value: 339 kWh
